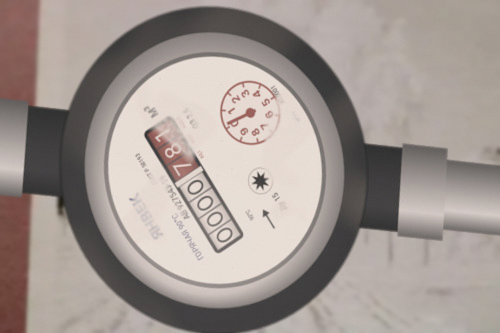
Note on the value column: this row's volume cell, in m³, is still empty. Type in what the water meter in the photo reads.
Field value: 0.7810 m³
